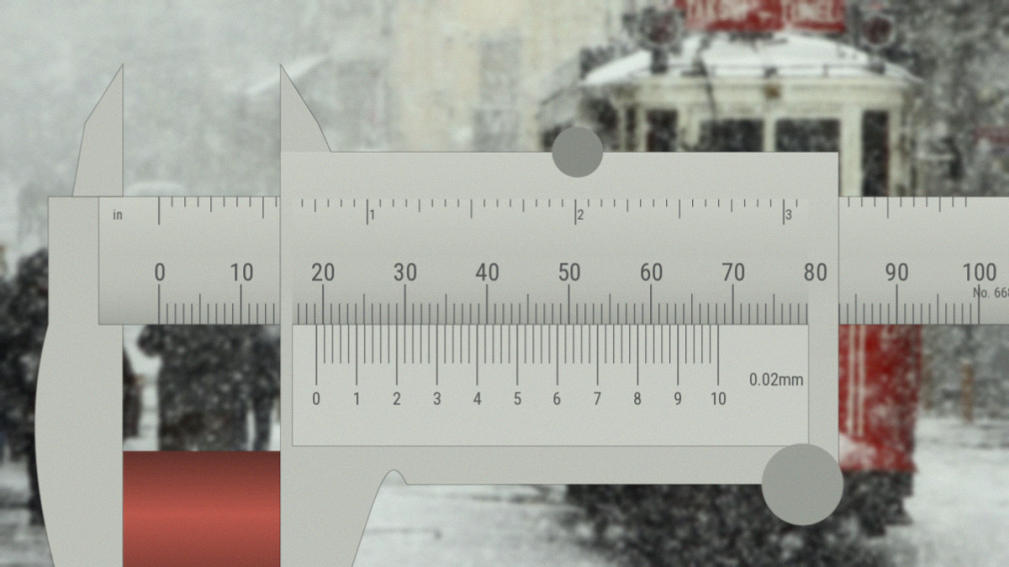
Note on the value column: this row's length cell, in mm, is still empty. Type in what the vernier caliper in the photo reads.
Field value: 19.2 mm
